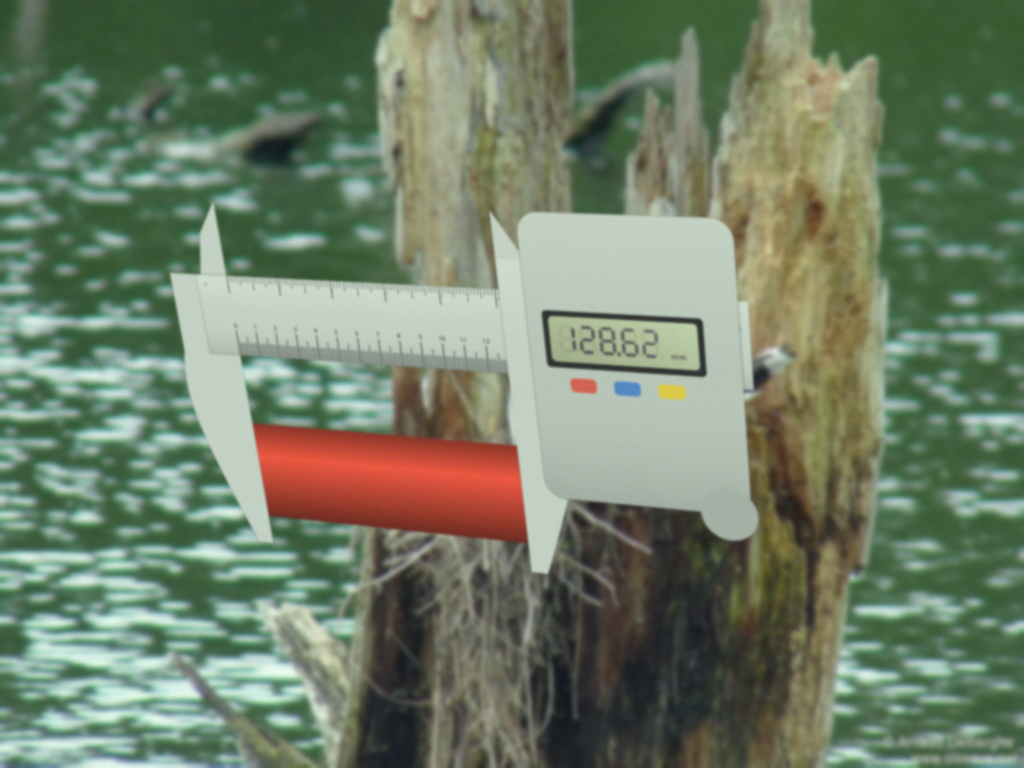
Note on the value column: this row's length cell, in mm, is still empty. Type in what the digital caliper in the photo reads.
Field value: 128.62 mm
